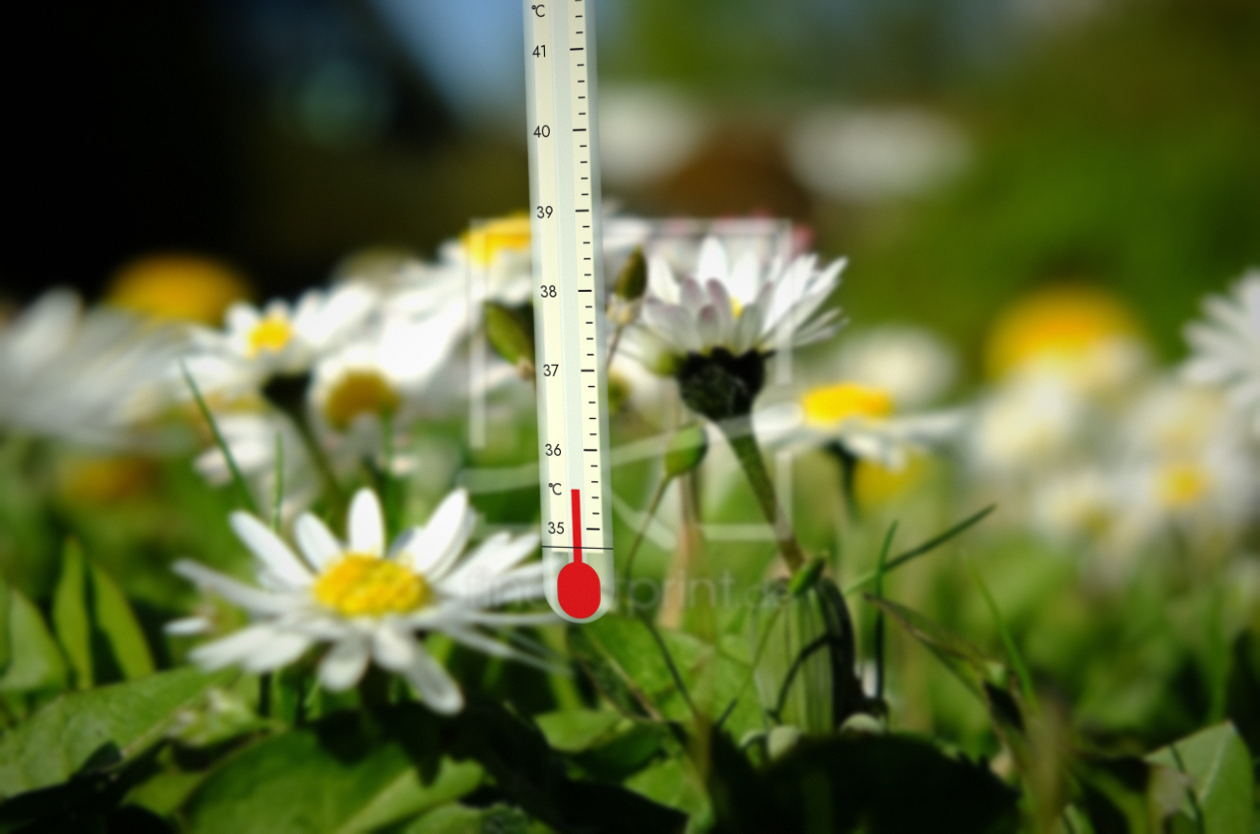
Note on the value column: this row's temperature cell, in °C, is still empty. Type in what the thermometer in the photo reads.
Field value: 35.5 °C
